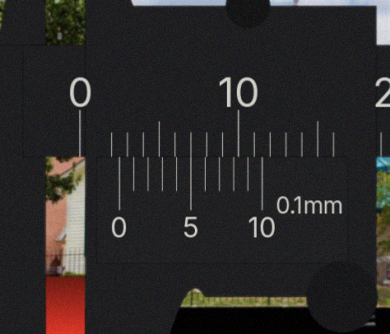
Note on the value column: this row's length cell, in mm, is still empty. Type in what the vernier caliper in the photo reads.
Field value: 2.5 mm
